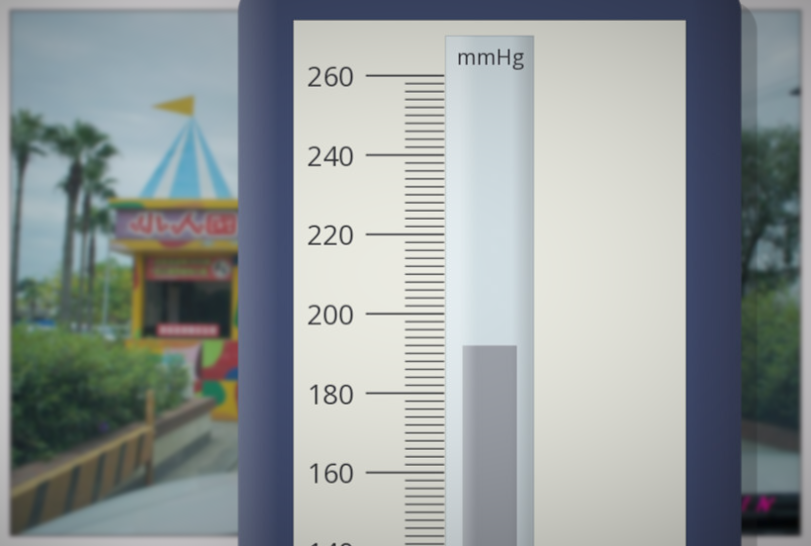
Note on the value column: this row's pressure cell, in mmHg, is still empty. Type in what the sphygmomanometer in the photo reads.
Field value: 192 mmHg
